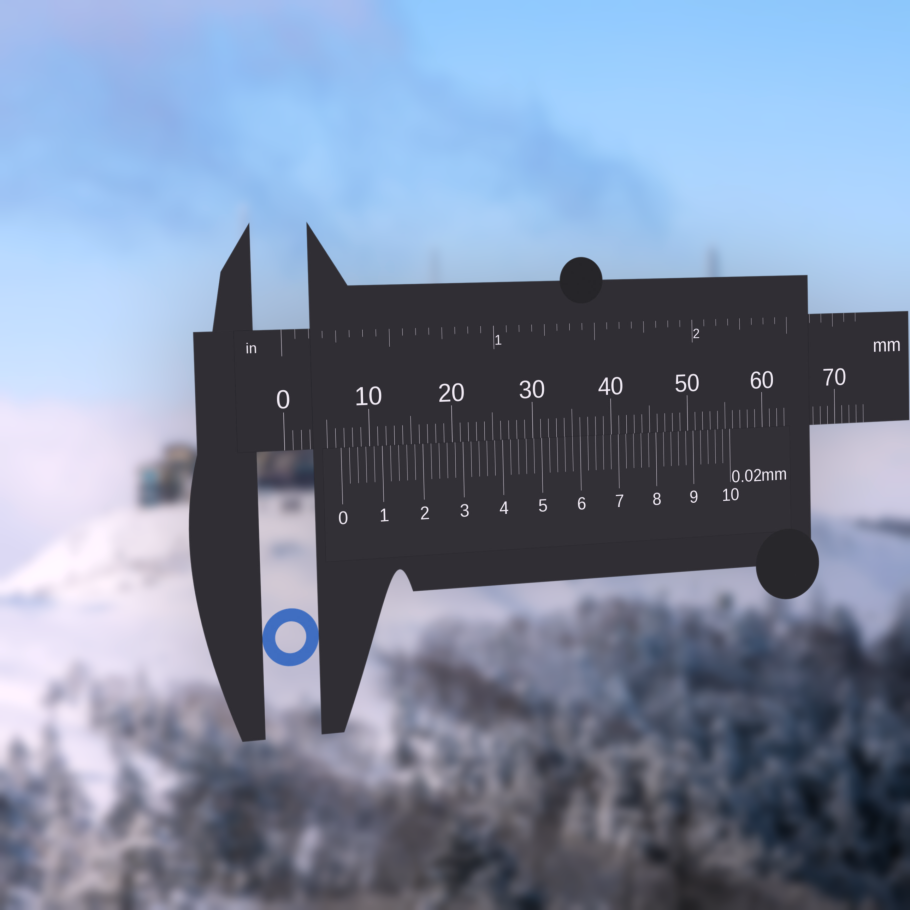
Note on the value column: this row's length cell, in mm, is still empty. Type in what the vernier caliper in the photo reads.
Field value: 6.6 mm
